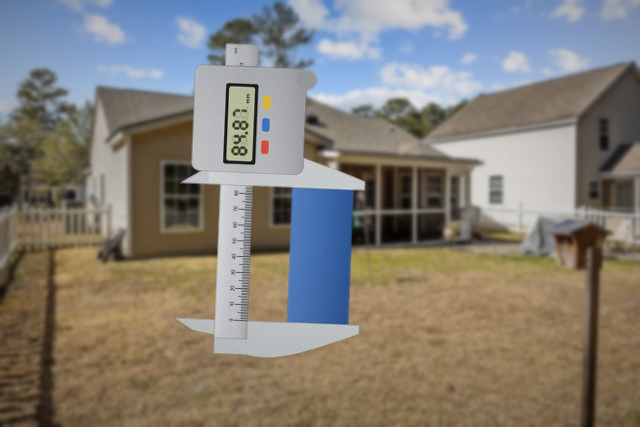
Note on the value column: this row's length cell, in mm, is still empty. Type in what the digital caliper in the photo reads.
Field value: 84.87 mm
